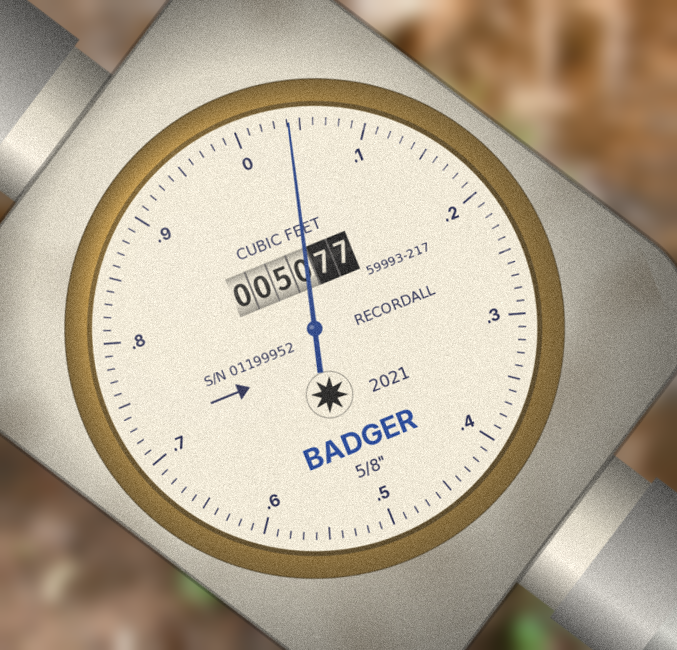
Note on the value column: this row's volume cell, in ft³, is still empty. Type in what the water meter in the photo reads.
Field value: 5077.04 ft³
